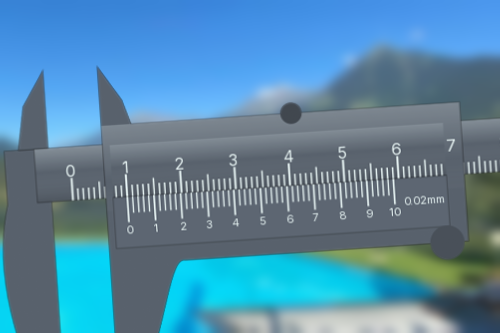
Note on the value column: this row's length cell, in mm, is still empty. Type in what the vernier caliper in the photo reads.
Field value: 10.0 mm
